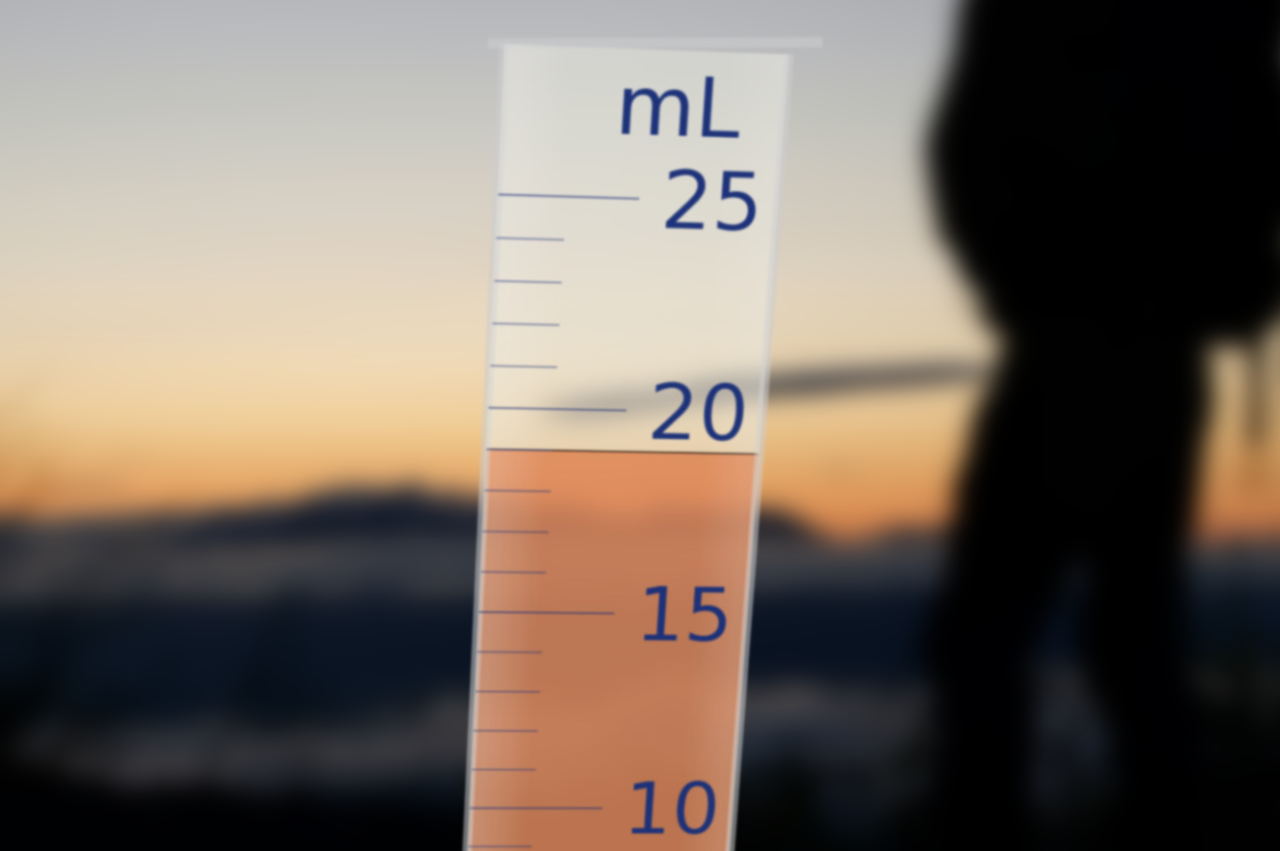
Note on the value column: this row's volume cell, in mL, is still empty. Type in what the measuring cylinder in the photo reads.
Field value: 19 mL
